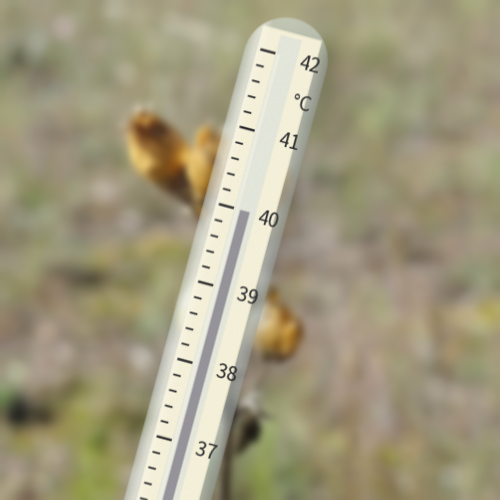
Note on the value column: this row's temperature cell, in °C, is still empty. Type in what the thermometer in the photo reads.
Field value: 40 °C
